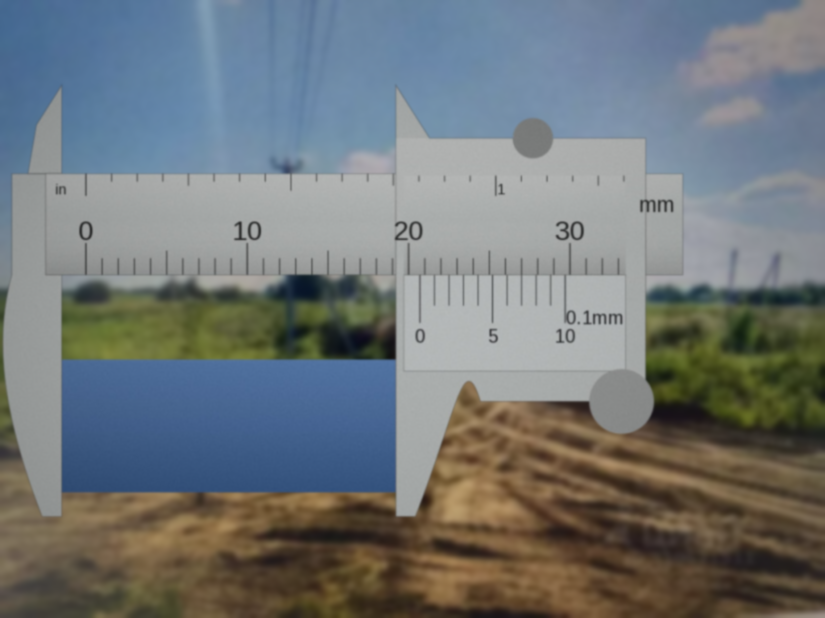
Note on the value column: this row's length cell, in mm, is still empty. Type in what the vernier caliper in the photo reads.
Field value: 20.7 mm
